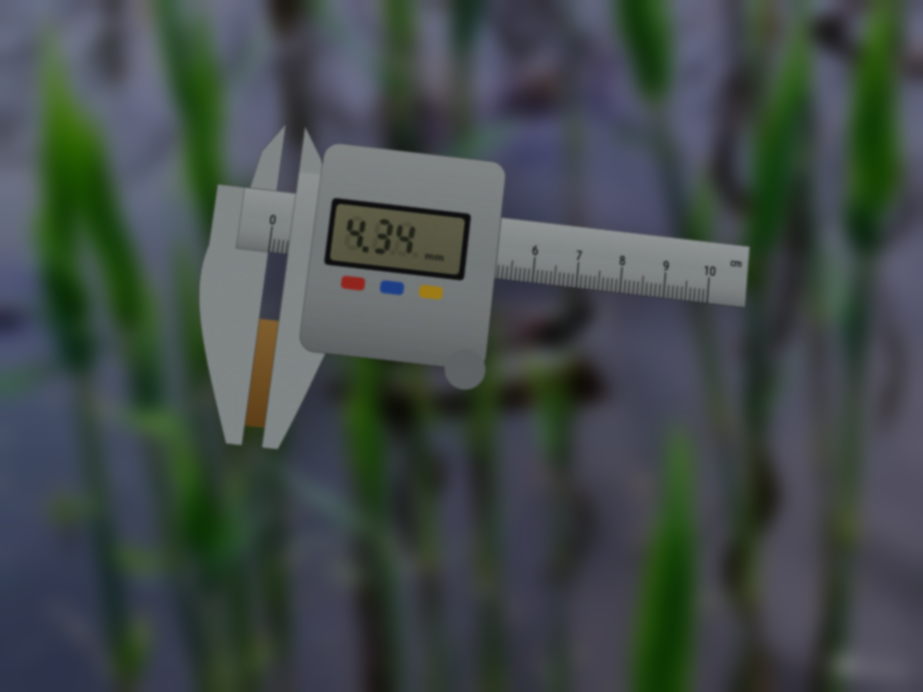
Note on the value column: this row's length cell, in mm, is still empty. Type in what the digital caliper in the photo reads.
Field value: 4.34 mm
